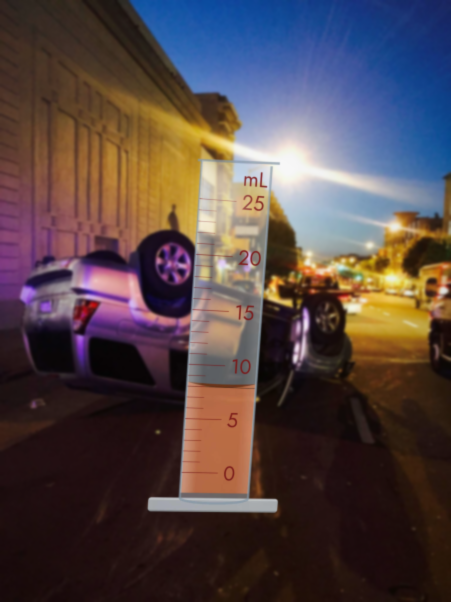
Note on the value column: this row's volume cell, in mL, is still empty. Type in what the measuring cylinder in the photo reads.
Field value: 8 mL
